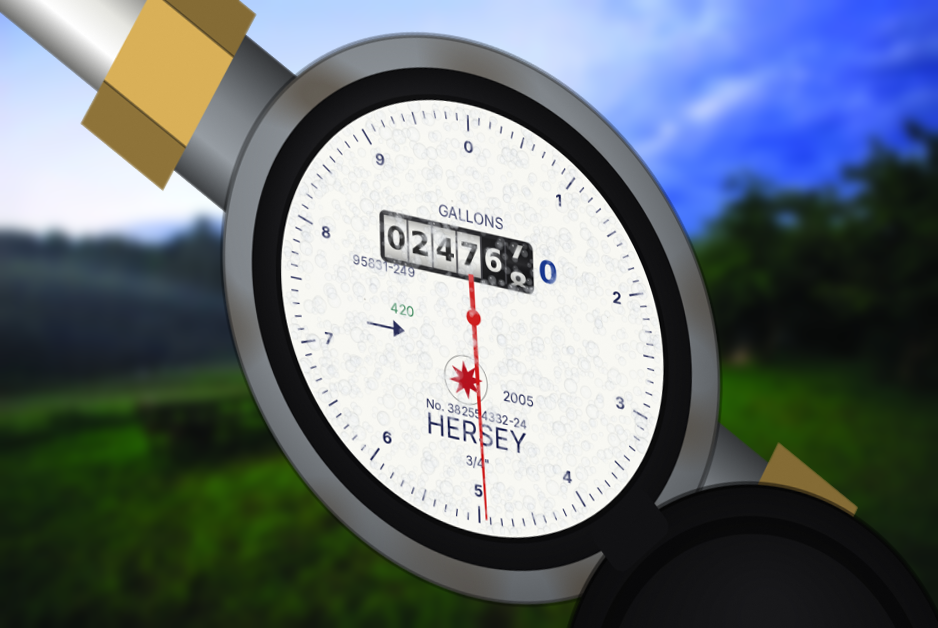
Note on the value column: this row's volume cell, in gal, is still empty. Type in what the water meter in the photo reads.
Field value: 247674.9 gal
